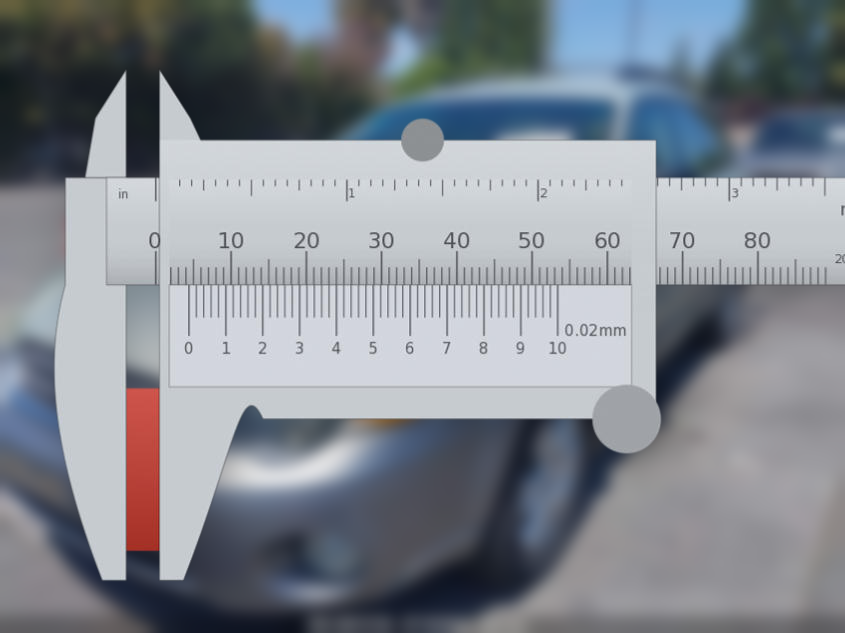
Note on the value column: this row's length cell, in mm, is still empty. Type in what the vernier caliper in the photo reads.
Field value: 4.4 mm
